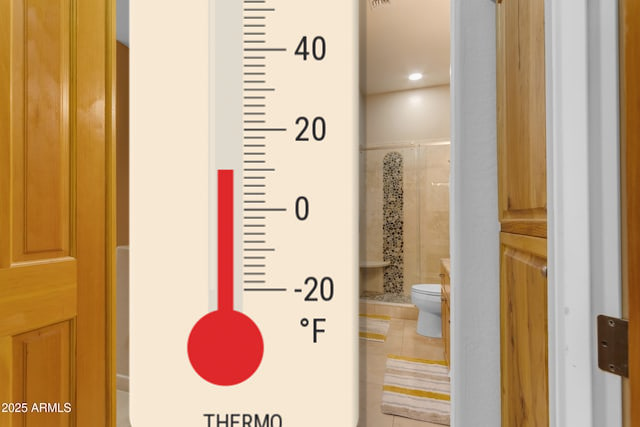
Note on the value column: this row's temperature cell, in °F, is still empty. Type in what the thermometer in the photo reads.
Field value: 10 °F
